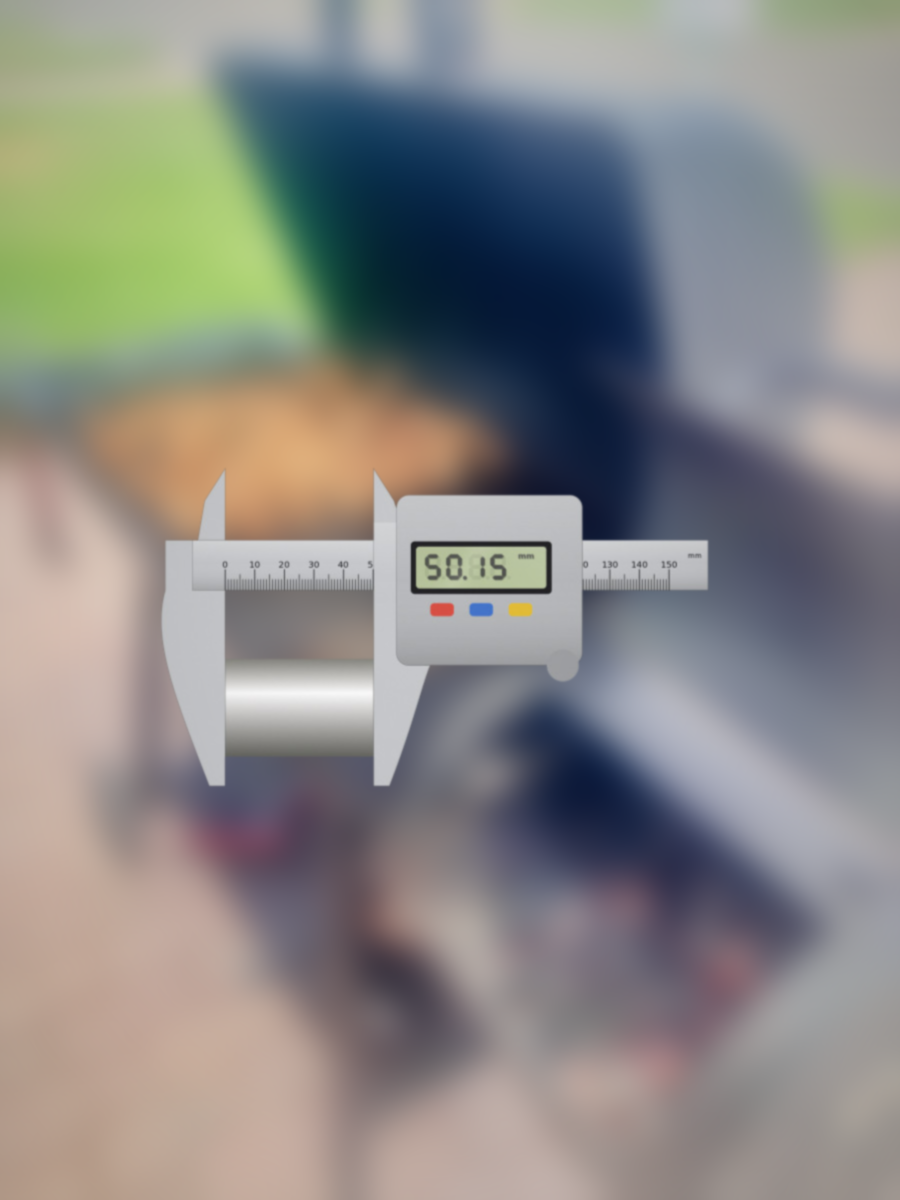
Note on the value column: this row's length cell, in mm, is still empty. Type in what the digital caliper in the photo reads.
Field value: 50.15 mm
